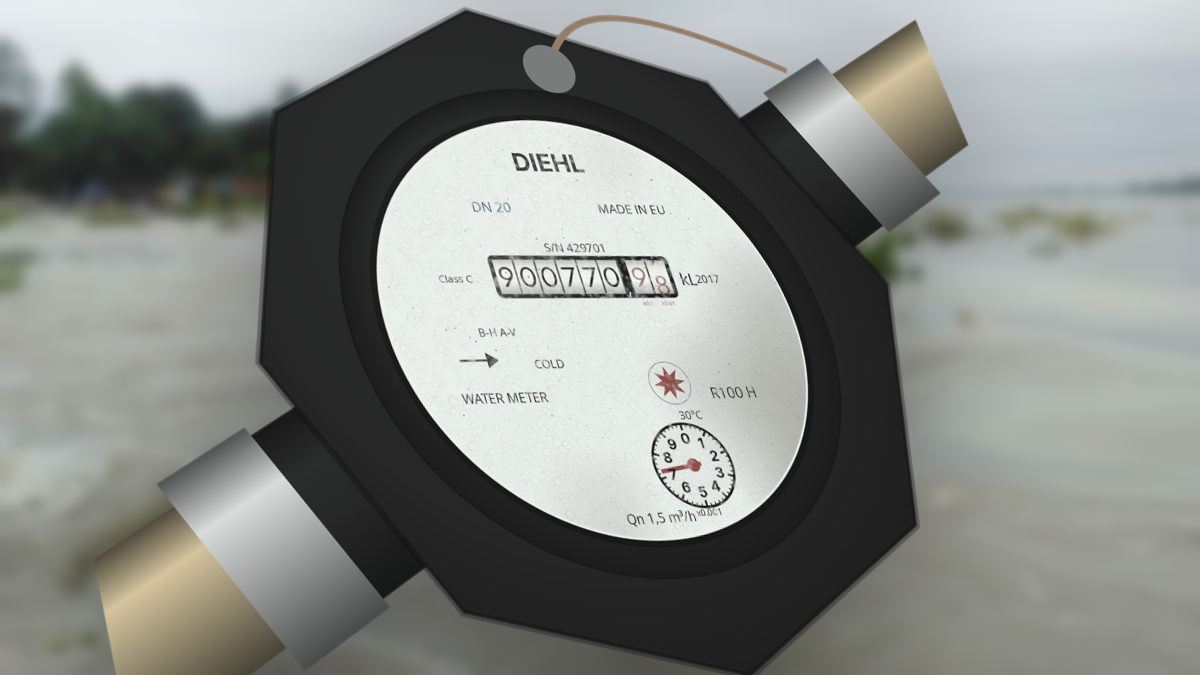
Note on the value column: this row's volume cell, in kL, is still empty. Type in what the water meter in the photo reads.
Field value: 900770.977 kL
